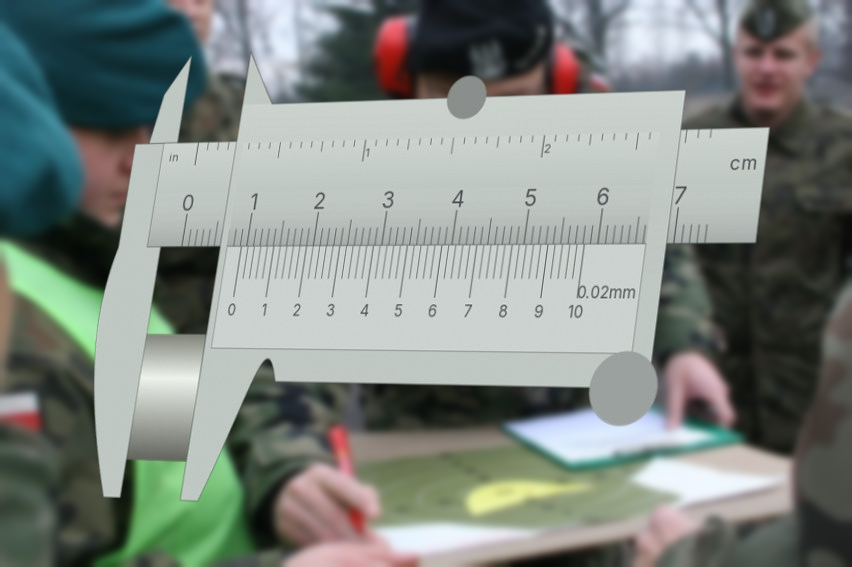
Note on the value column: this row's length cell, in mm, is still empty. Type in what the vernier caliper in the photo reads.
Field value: 9.2 mm
